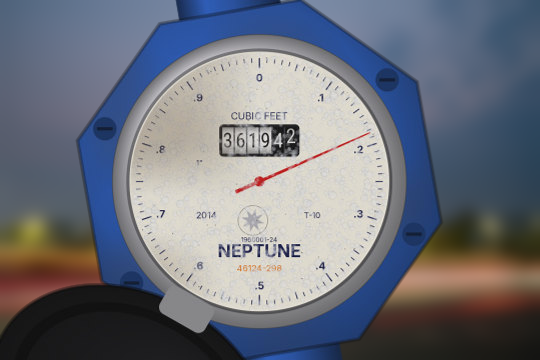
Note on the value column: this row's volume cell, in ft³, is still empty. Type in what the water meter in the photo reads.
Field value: 361942.18 ft³
